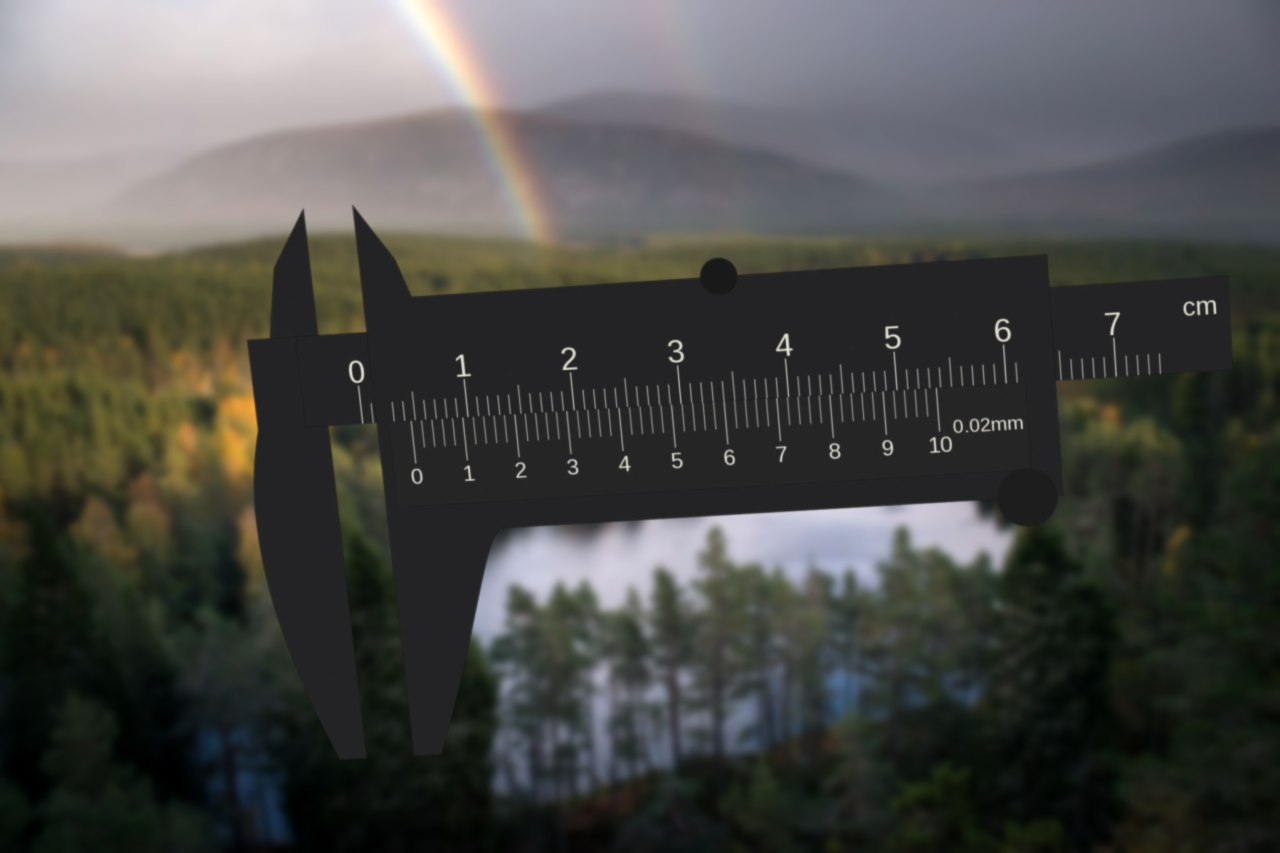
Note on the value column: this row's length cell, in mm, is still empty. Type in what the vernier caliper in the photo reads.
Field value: 4.6 mm
